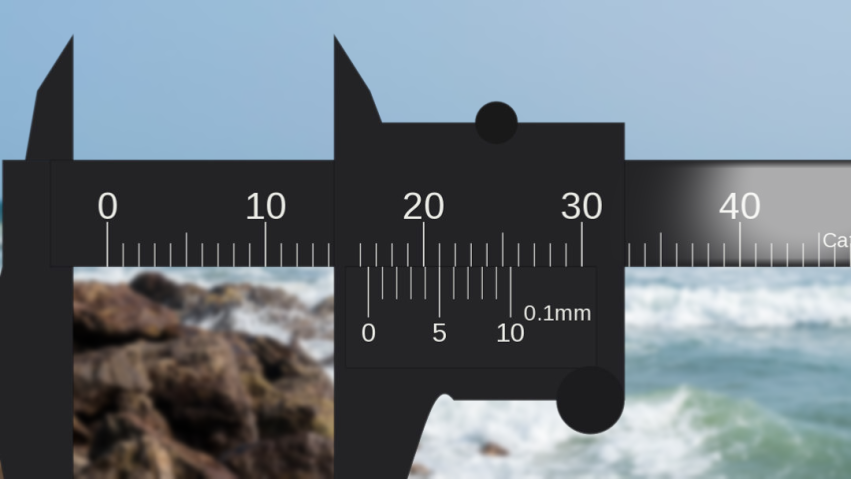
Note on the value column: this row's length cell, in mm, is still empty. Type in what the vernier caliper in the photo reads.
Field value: 16.5 mm
